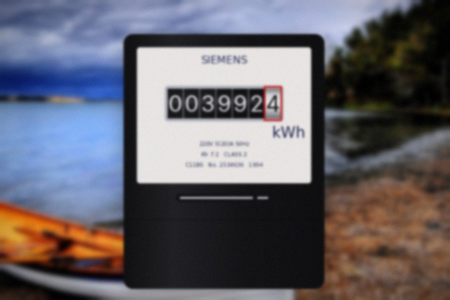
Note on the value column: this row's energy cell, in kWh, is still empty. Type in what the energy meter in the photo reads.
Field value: 3992.4 kWh
